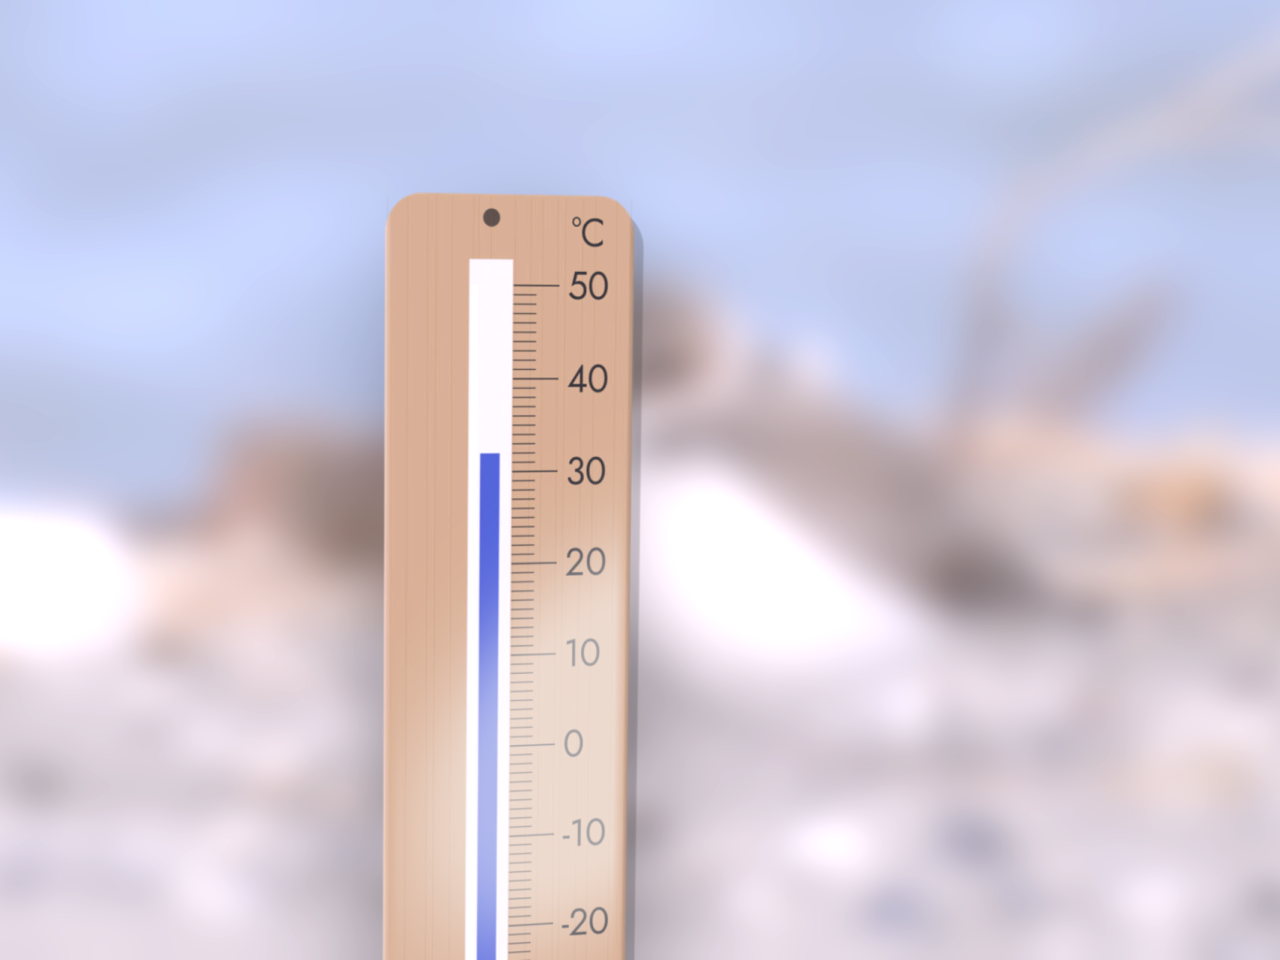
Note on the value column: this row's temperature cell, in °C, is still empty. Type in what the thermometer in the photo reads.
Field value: 32 °C
